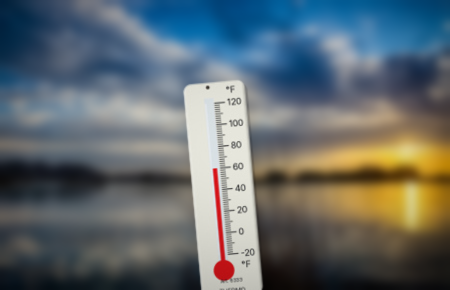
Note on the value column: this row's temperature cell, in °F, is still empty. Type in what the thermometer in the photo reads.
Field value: 60 °F
